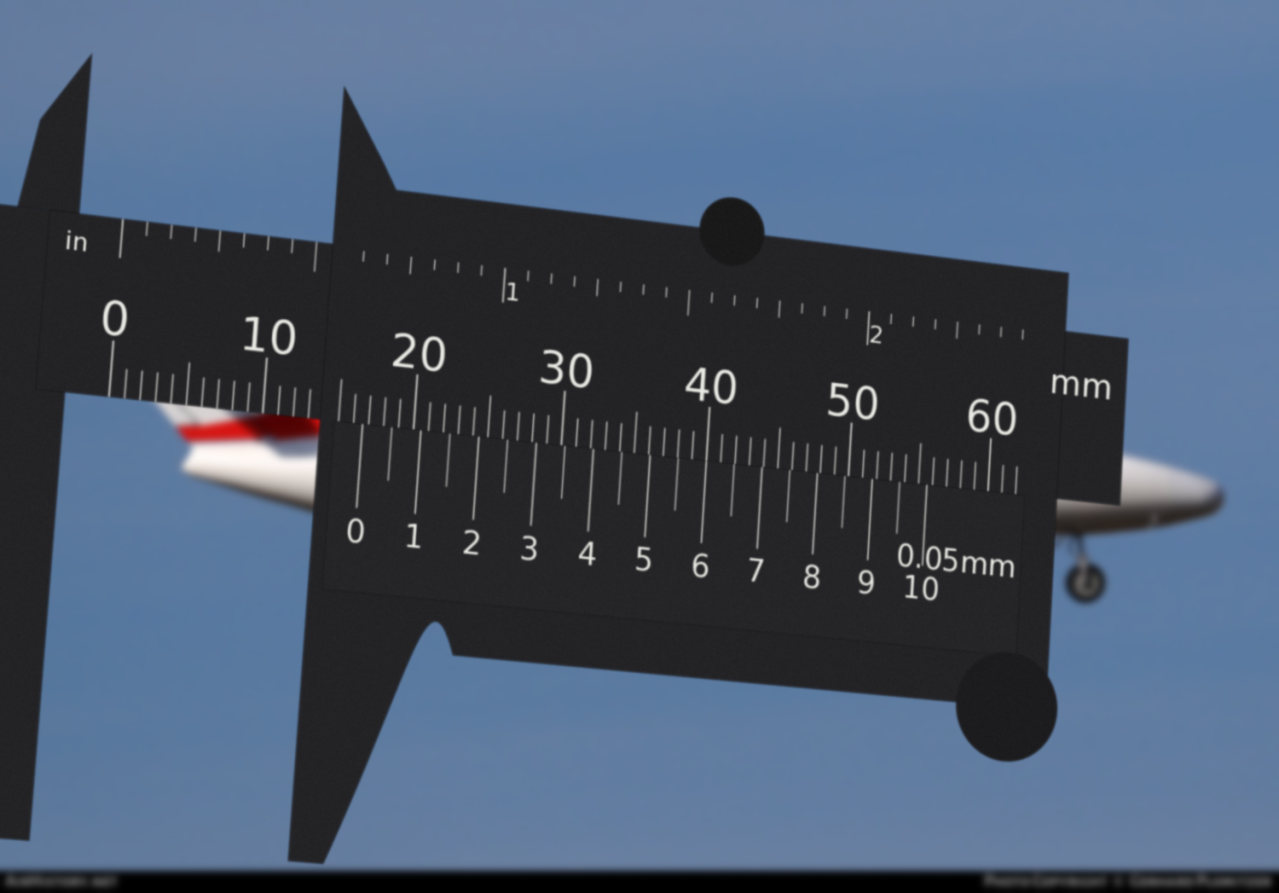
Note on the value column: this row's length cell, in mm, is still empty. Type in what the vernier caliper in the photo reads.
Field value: 16.6 mm
